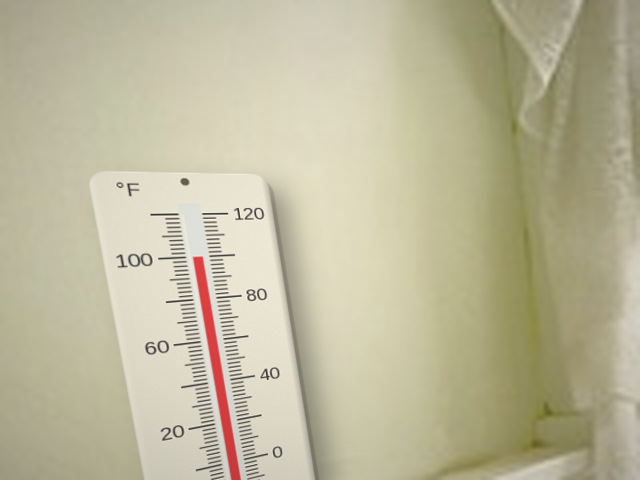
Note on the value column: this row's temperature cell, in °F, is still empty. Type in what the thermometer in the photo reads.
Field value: 100 °F
